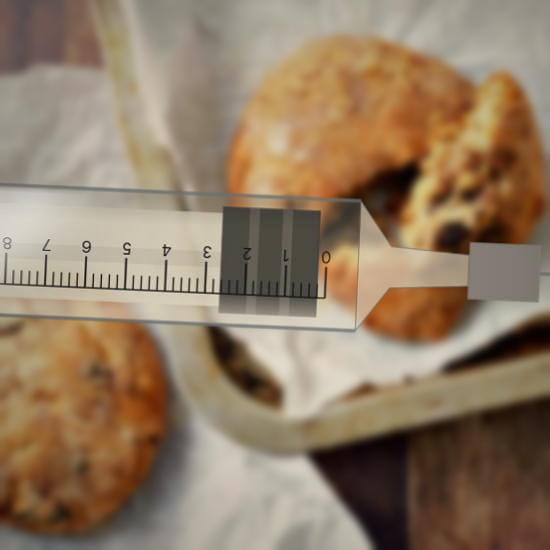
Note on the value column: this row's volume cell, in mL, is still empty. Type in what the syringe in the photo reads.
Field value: 0.2 mL
